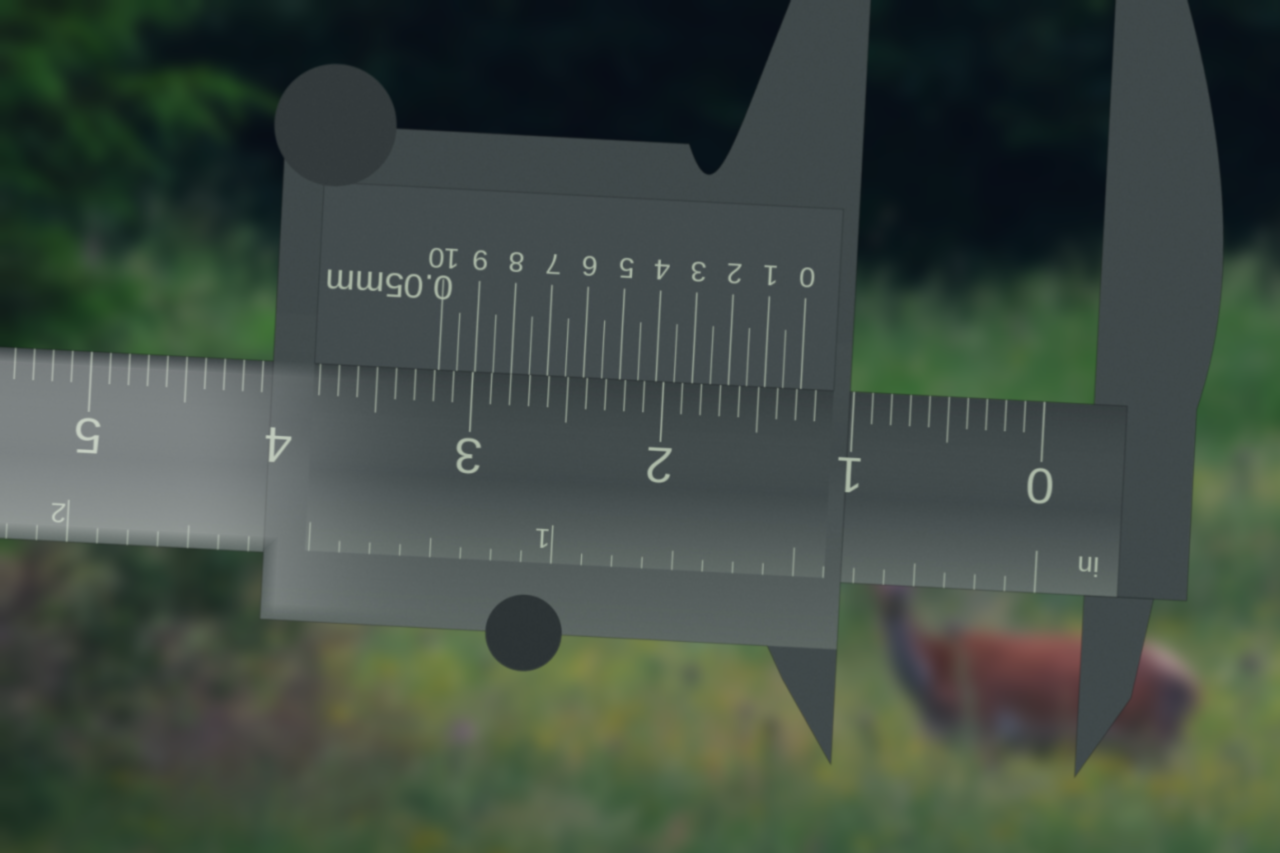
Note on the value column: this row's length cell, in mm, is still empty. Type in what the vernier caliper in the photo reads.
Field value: 12.8 mm
